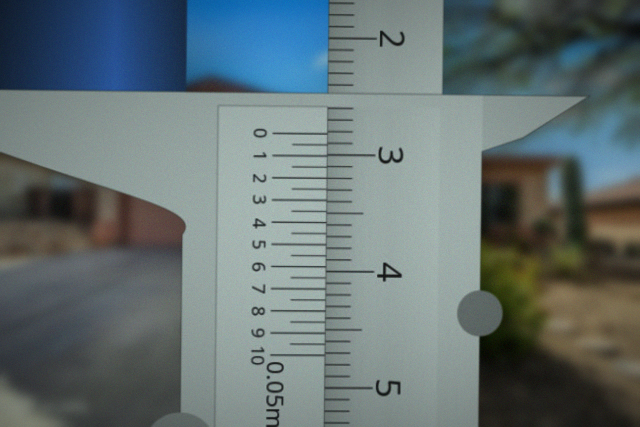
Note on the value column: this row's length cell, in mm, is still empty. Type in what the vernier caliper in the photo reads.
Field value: 28.2 mm
